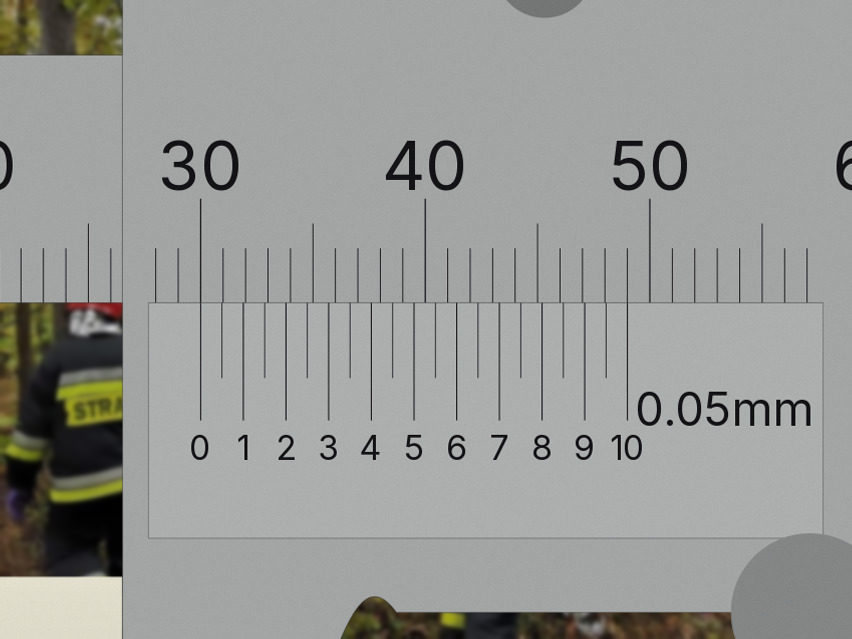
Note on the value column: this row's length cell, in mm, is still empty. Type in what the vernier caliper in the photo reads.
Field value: 30.0 mm
